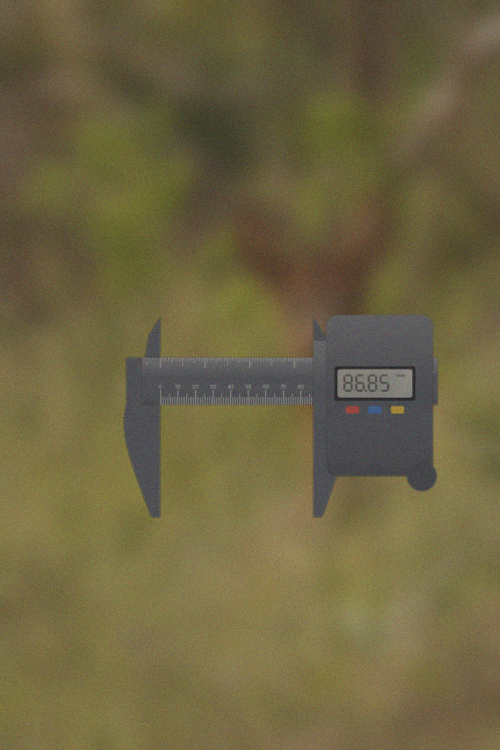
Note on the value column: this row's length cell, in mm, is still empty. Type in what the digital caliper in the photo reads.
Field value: 86.85 mm
